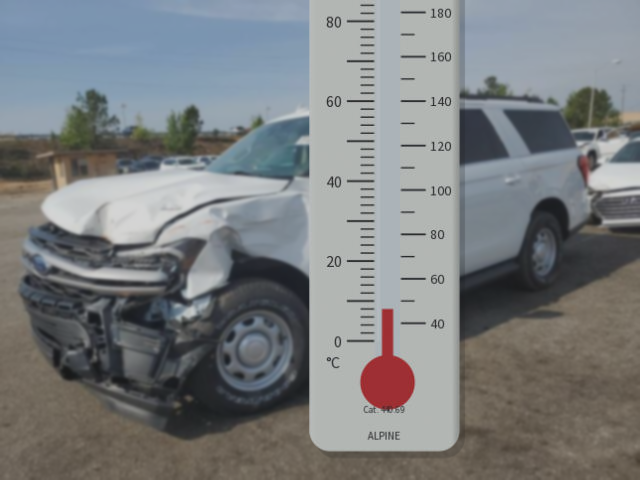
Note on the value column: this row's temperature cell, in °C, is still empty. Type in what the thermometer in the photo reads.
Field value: 8 °C
